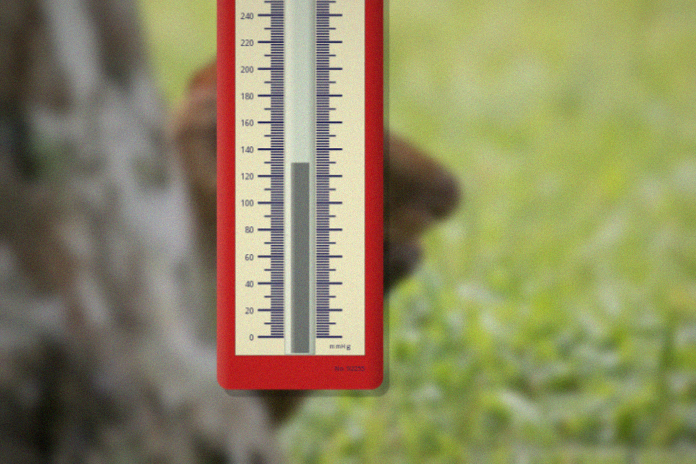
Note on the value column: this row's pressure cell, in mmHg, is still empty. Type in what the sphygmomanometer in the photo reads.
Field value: 130 mmHg
